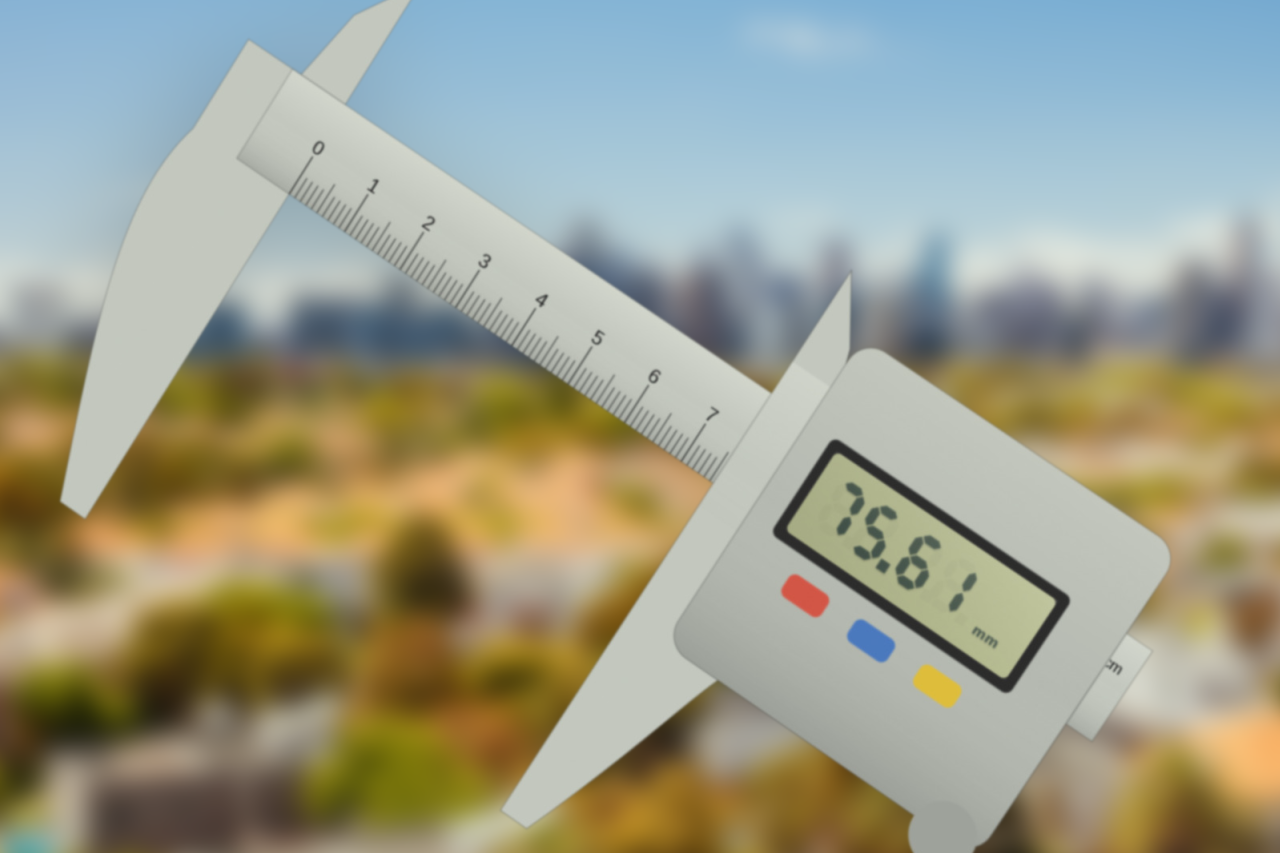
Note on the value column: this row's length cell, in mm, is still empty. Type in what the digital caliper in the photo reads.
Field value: 75.61 mm
